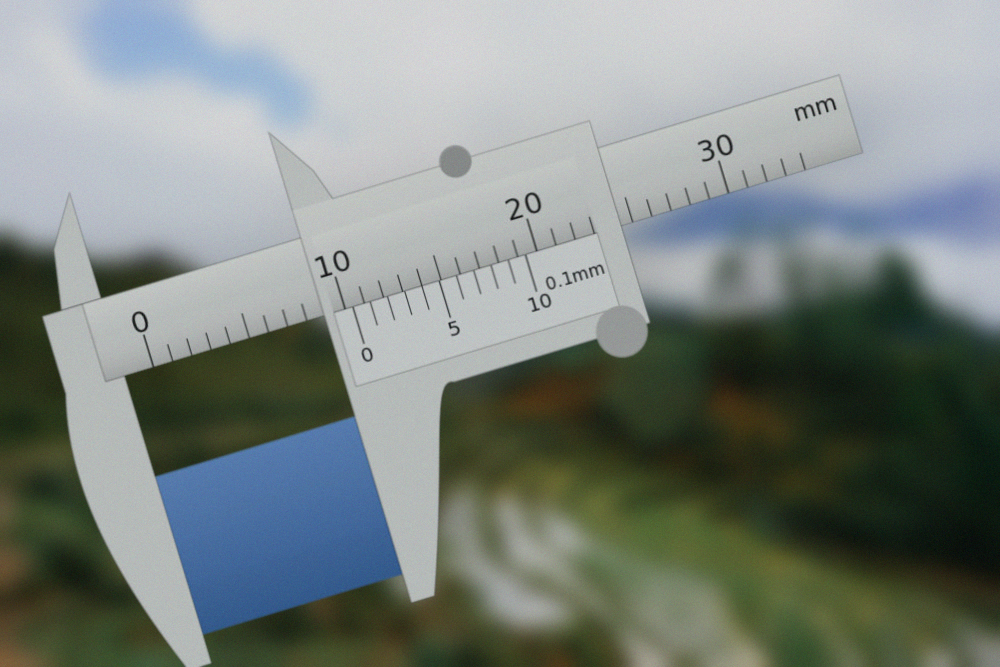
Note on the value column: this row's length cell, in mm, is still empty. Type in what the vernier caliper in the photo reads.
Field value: 10.4 mm
